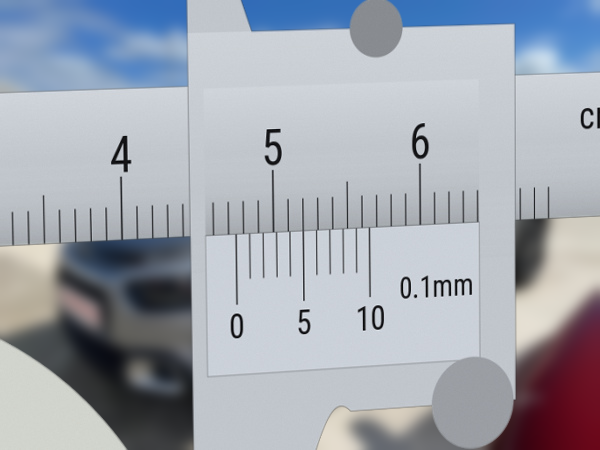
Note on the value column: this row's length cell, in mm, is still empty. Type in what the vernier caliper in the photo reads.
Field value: 47.5 mm
